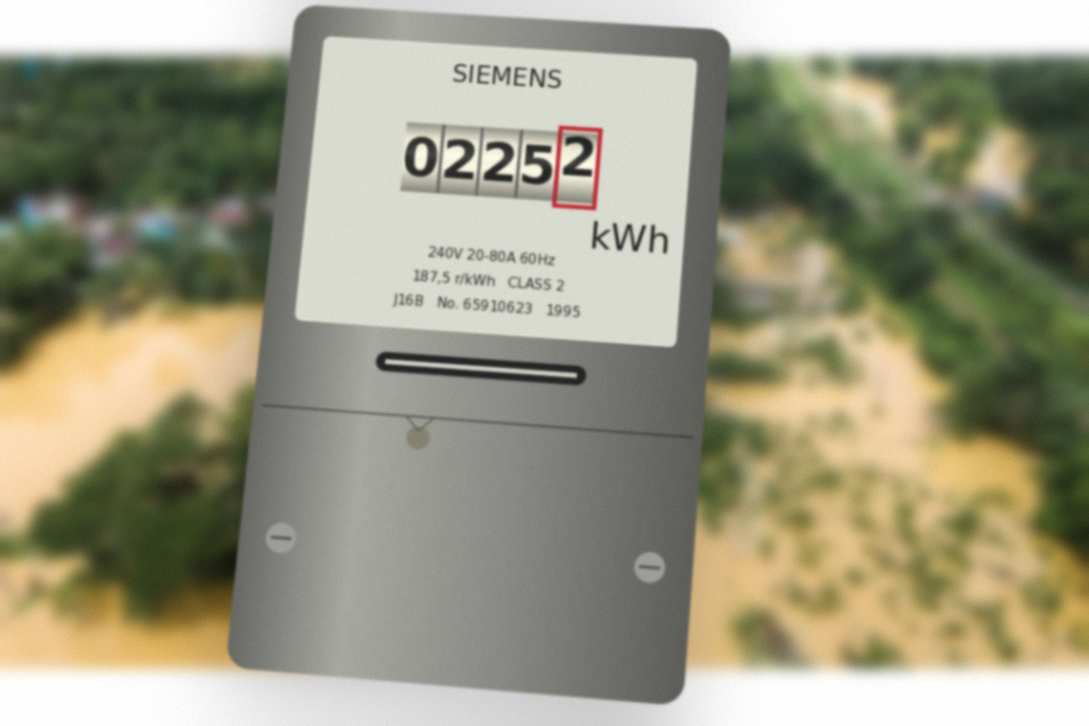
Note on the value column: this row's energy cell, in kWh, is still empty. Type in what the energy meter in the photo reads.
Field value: 225.2 kWh
